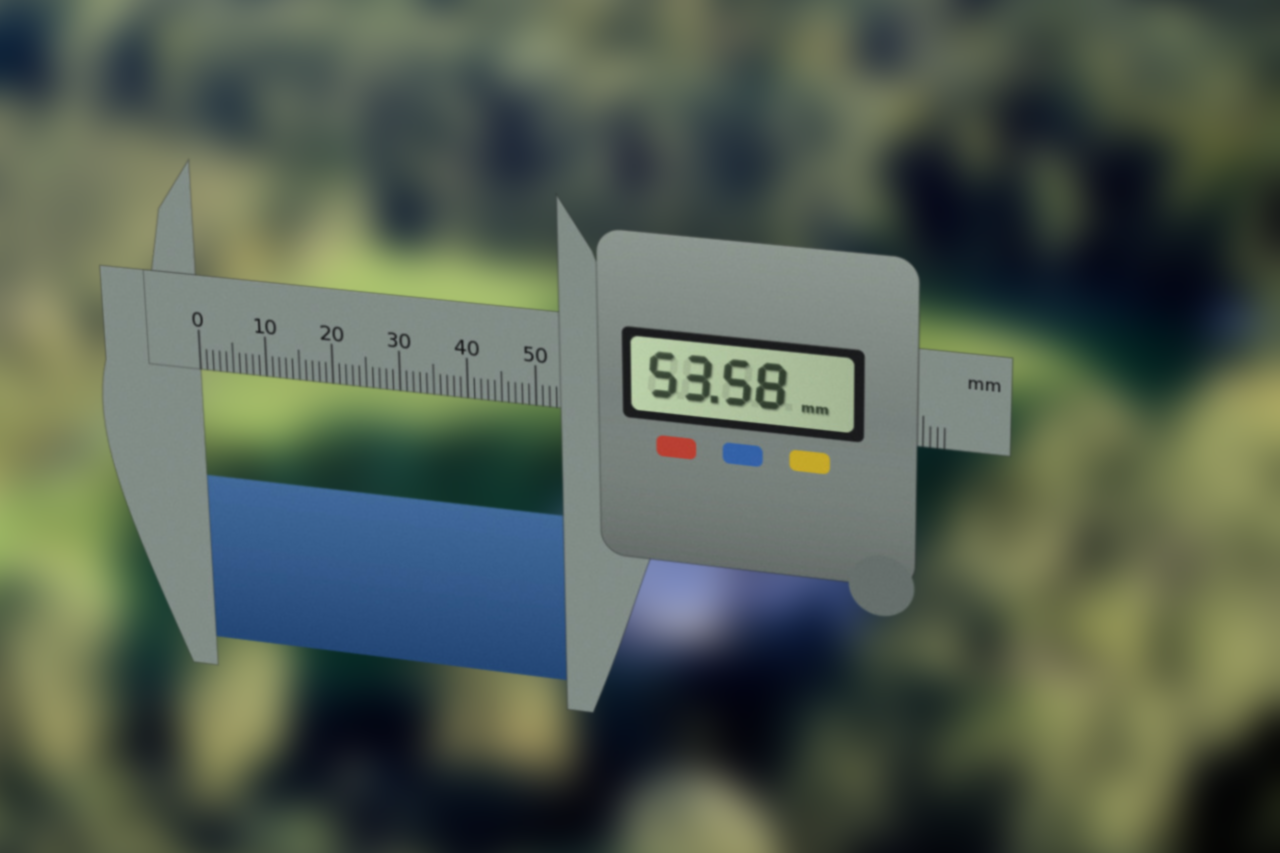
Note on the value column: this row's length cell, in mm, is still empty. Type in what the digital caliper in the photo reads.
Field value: 53.58 mm
